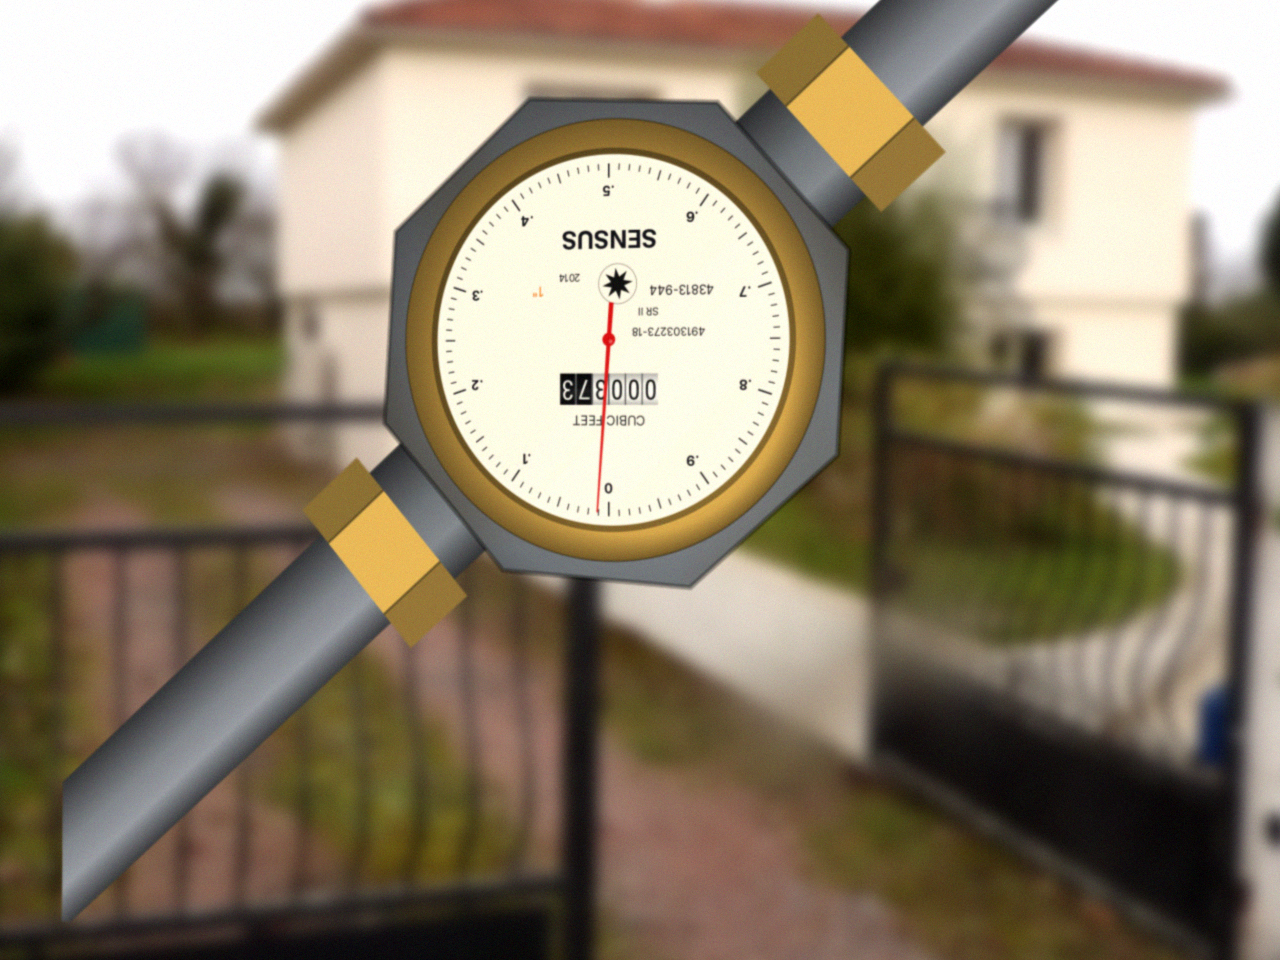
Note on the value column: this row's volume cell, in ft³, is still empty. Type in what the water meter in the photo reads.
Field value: 373.01 ft³
